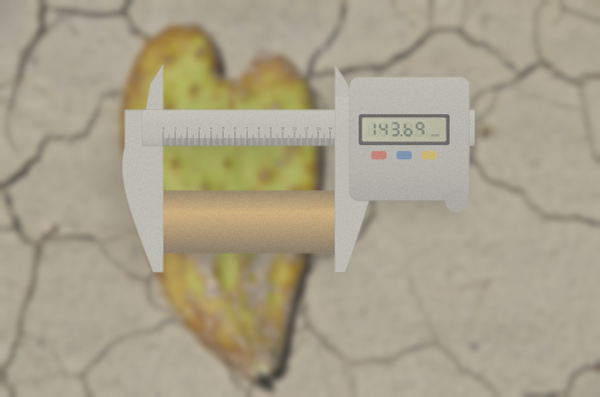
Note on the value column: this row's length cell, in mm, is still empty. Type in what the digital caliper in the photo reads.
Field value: 143.69 mm
